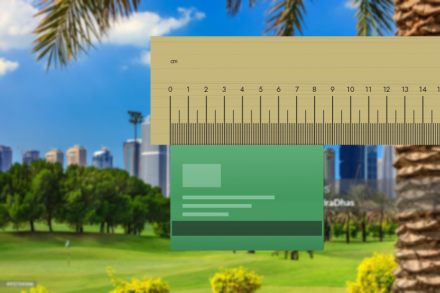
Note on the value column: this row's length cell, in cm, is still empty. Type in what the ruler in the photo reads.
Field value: 8.5 cm
